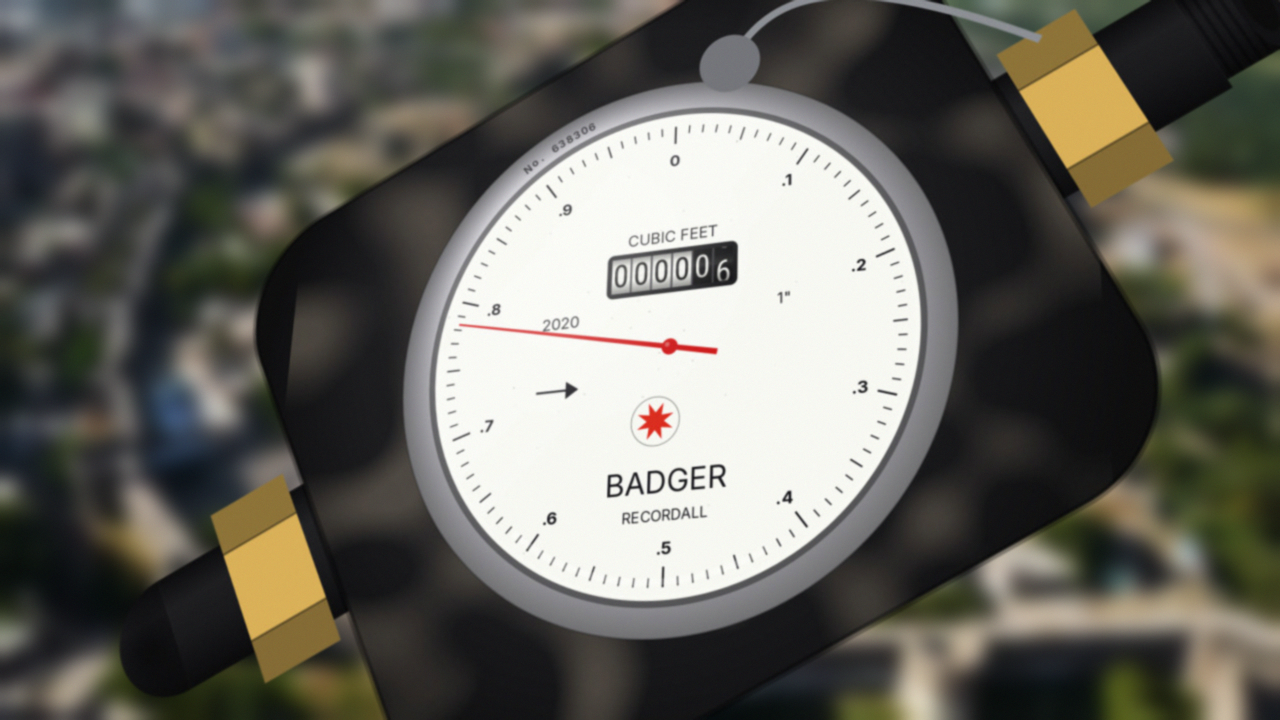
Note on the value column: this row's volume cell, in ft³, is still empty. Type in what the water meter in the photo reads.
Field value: 5.78 ft³
